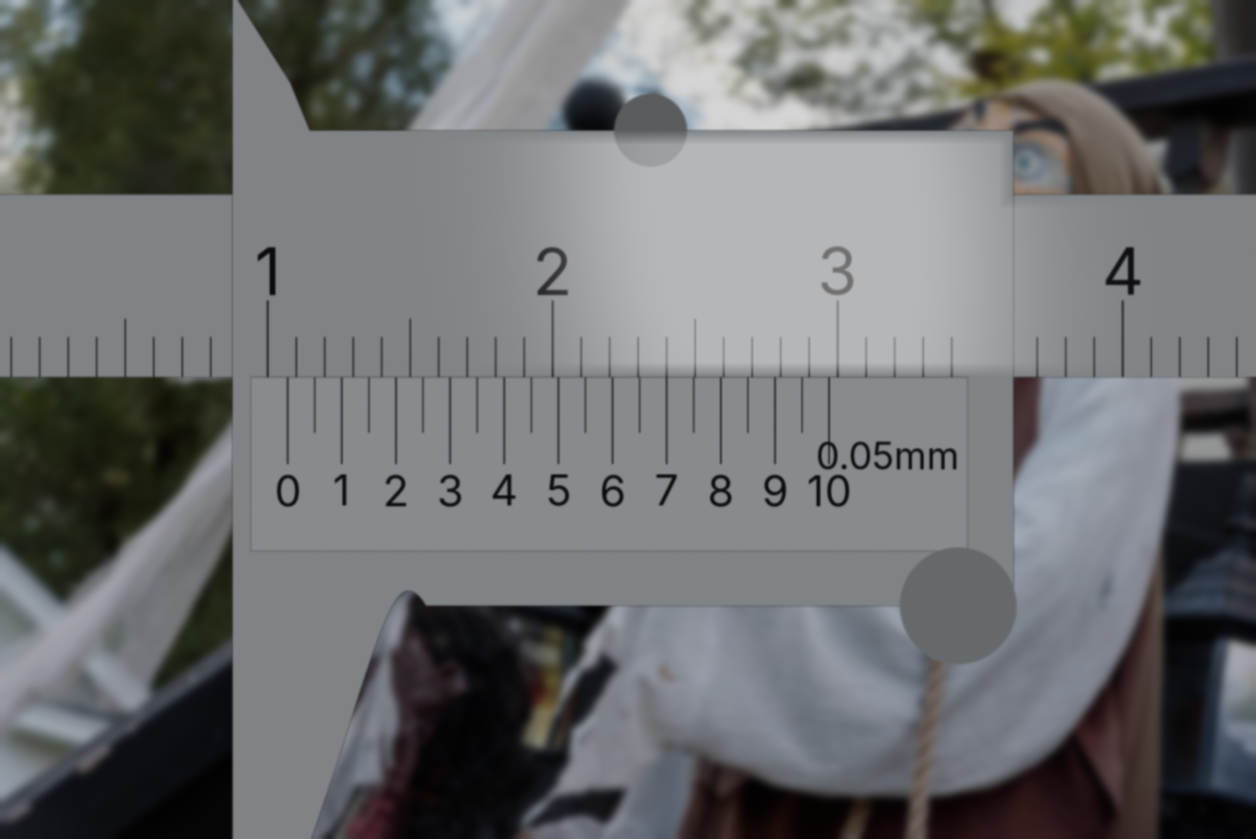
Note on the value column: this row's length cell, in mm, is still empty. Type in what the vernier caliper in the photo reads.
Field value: 10.70 mm
